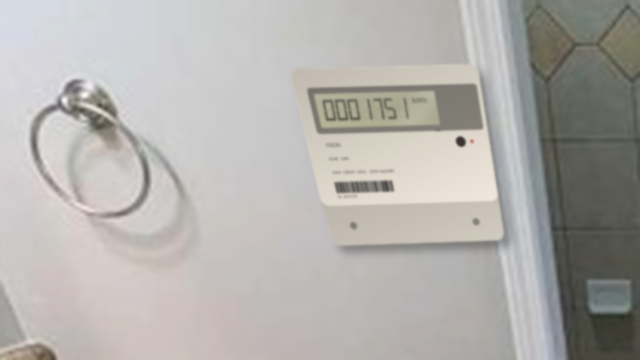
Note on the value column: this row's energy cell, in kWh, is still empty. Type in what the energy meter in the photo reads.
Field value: 1751 kWh
